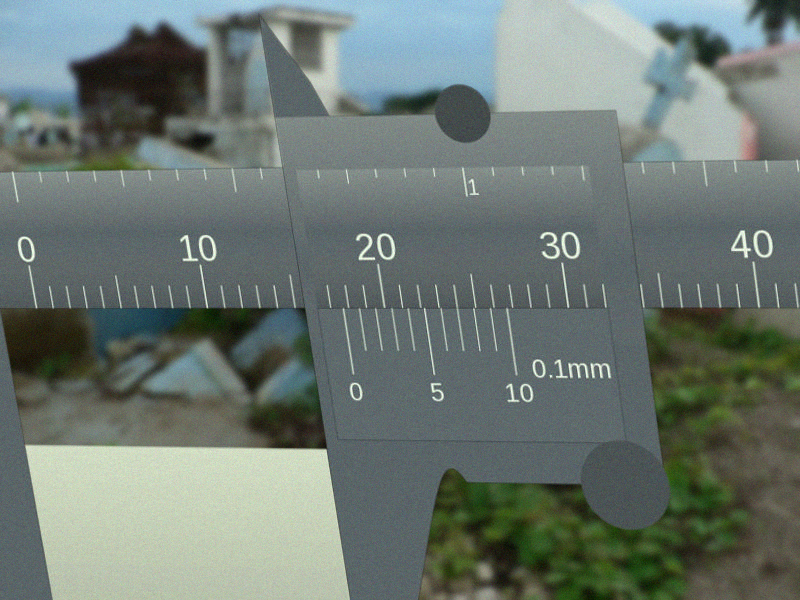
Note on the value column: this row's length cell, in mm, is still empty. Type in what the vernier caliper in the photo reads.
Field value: 17.7 mm
